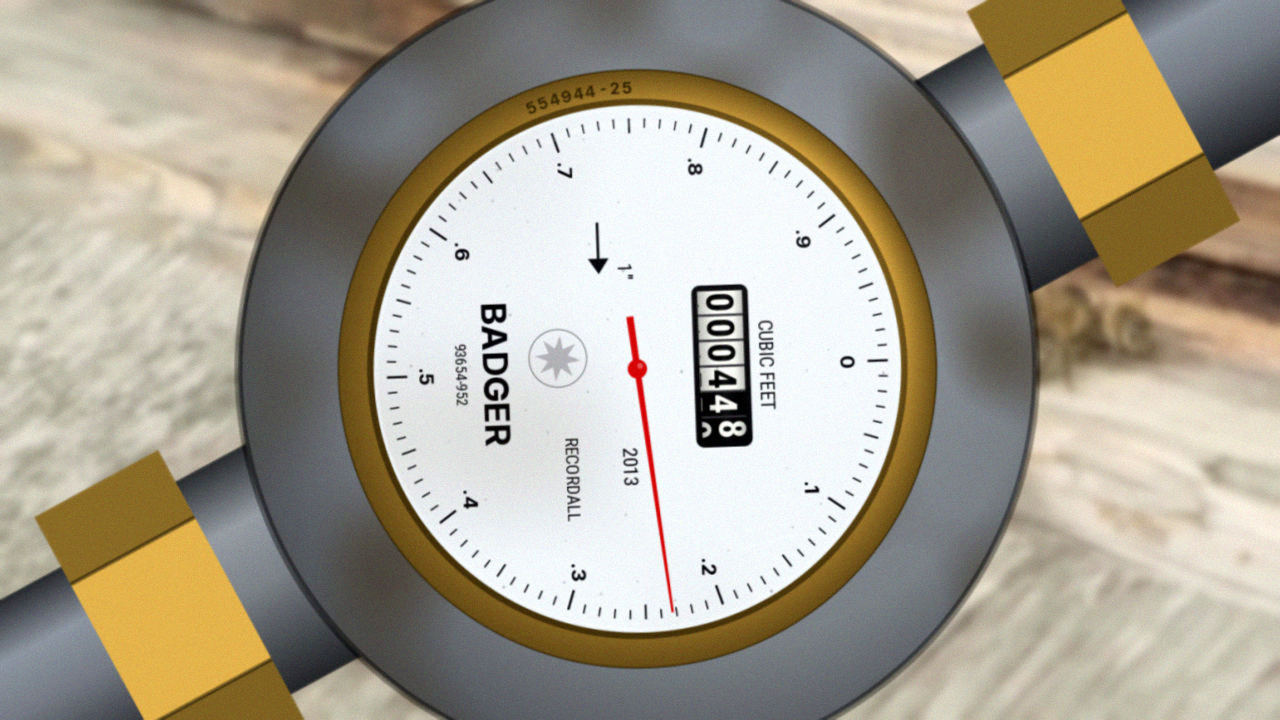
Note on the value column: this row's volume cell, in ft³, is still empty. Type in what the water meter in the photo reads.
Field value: 448.23 ft³
